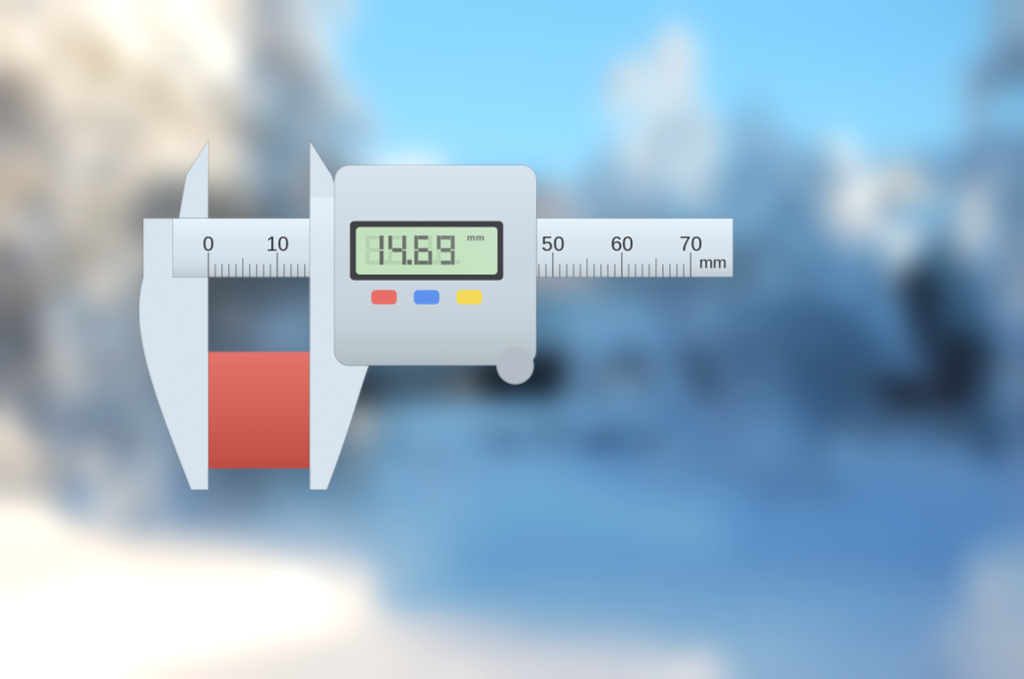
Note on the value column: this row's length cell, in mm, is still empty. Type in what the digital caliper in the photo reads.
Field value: 14.69 mm
